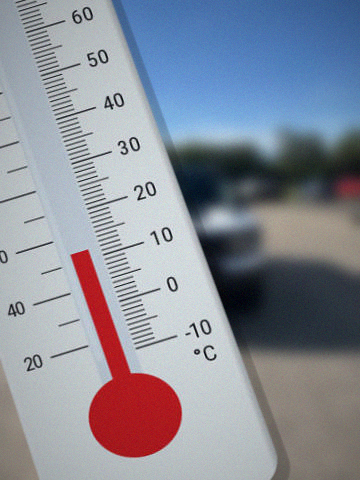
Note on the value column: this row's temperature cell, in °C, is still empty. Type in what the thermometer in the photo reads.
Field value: 12 °C
